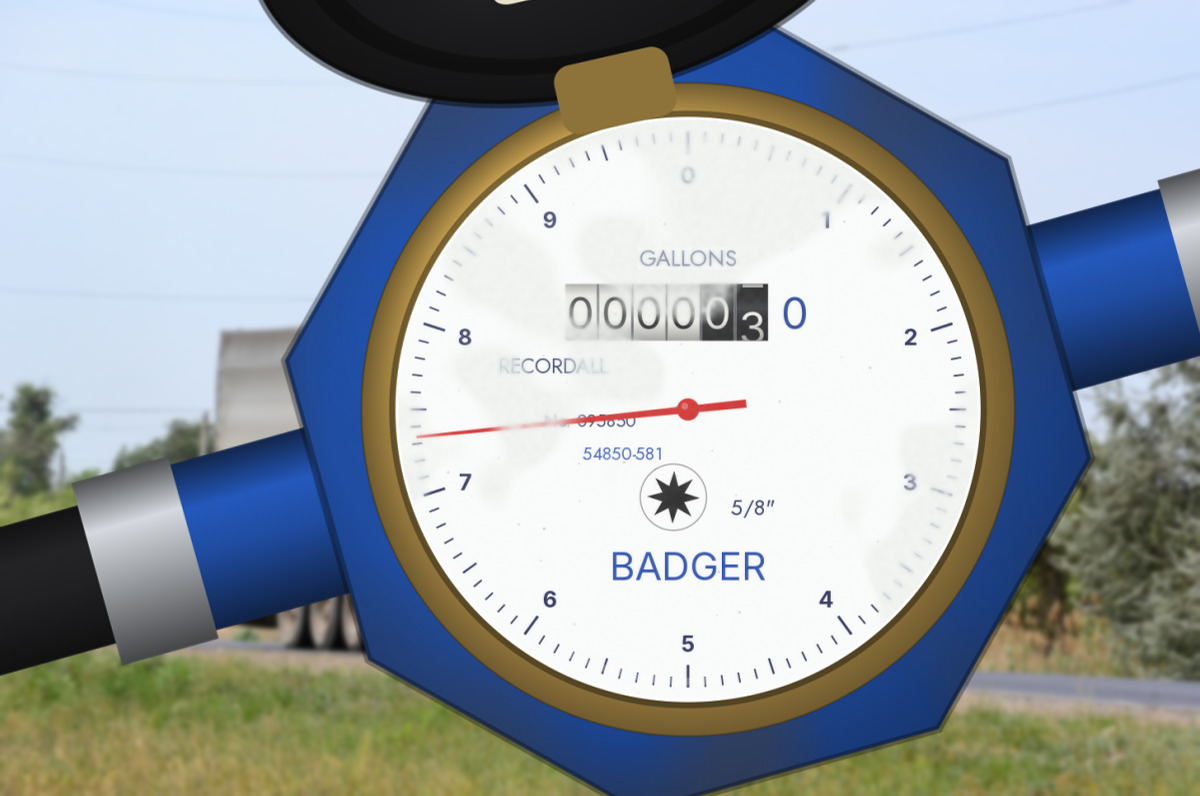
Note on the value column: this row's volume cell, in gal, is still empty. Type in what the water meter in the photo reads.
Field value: 27.3 gal
